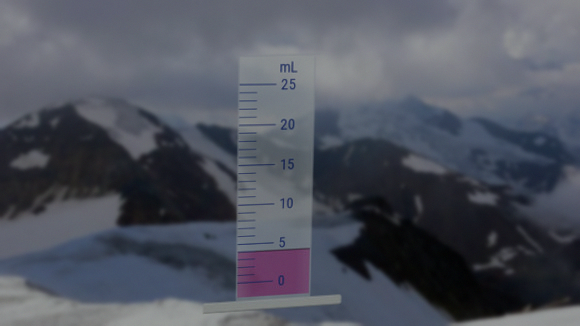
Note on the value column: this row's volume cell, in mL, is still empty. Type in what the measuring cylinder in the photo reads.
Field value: 4 mL
